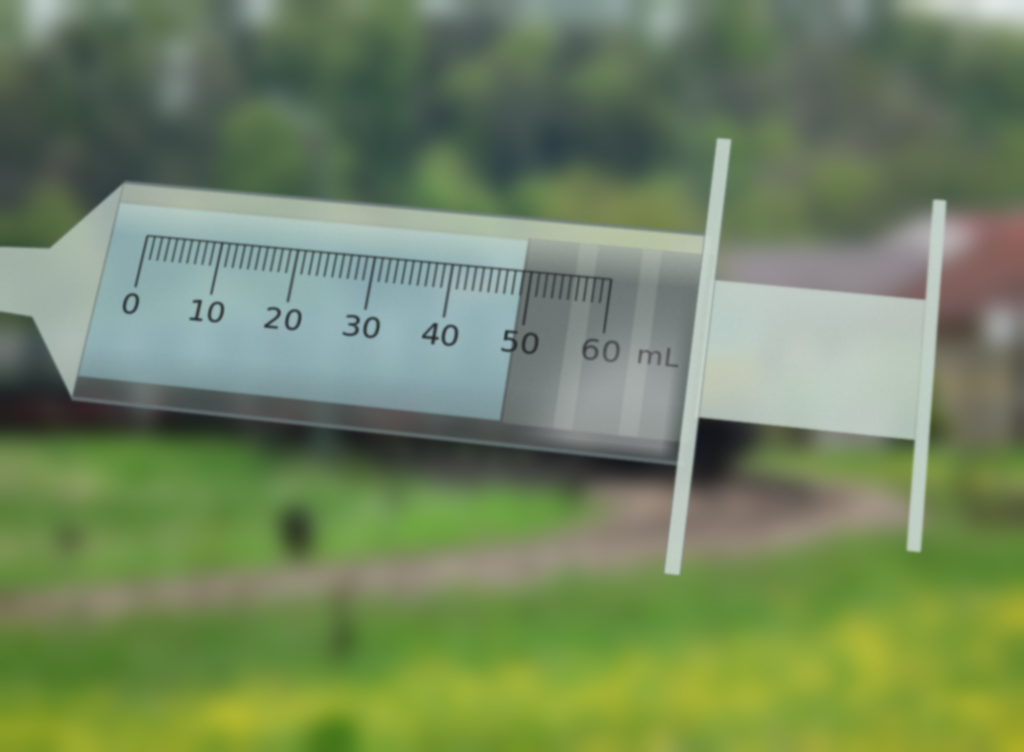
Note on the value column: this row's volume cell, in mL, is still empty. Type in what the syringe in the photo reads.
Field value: 49 mL
